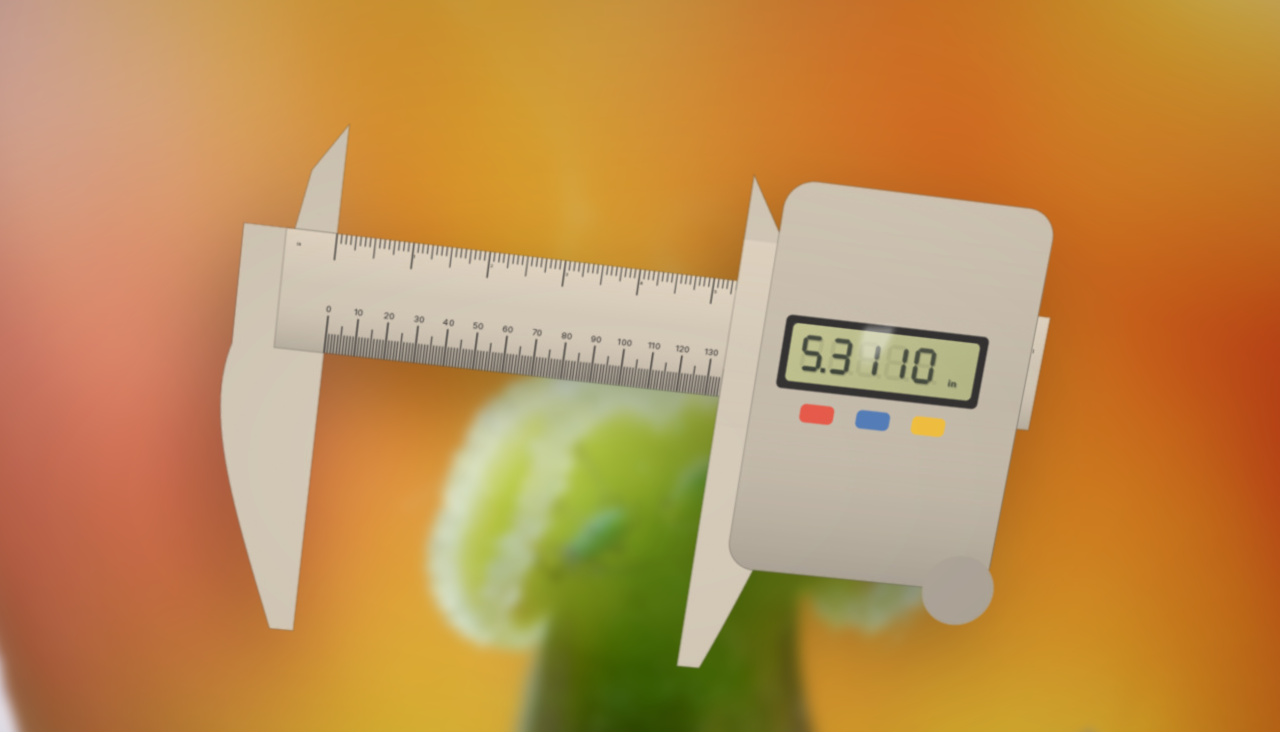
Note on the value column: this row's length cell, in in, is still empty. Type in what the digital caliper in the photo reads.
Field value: 5.3110 in
